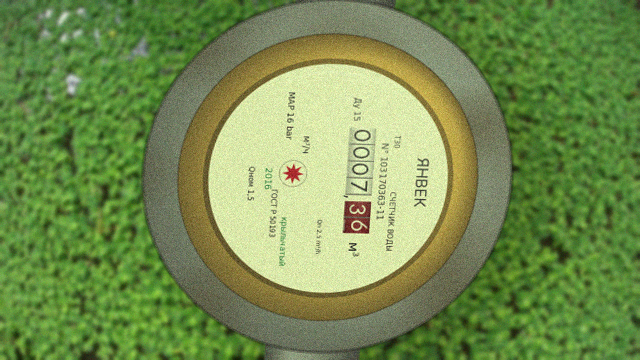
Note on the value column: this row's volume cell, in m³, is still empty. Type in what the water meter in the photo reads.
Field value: 7.36 m³
